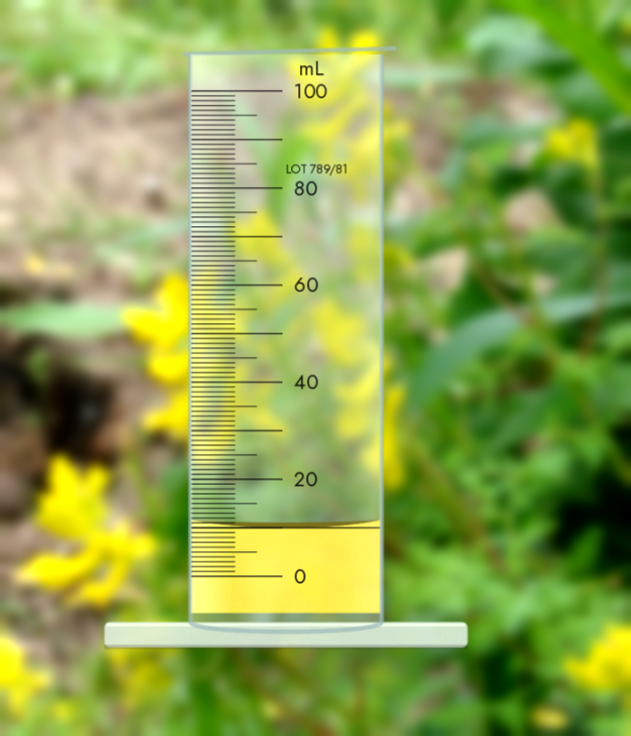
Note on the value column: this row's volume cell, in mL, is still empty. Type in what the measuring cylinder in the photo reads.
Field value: 10 mL
